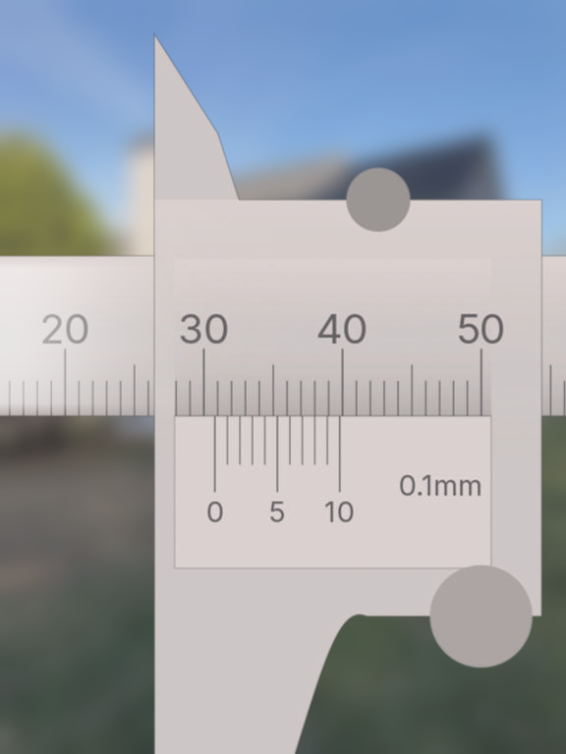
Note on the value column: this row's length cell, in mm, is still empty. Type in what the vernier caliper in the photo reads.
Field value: 30.8 mm
